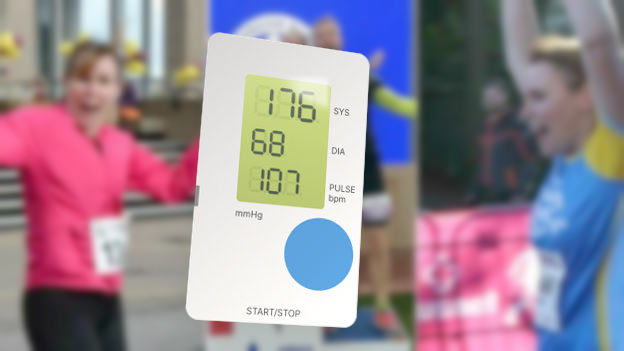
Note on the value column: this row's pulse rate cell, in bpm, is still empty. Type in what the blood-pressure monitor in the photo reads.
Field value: 107 bpm
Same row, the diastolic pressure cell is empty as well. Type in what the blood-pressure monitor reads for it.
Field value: 68 mmHg
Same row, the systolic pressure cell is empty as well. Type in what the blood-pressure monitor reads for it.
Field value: 176 mmHg
